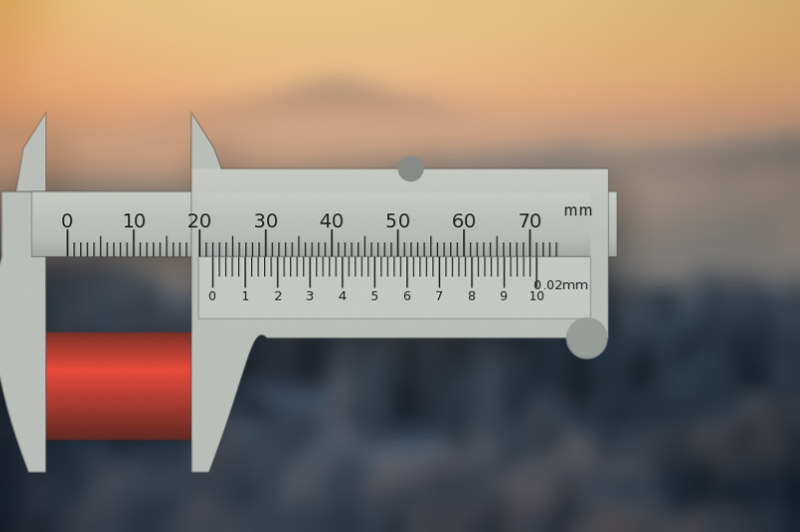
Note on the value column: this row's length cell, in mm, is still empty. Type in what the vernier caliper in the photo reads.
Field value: 22.0 mm
